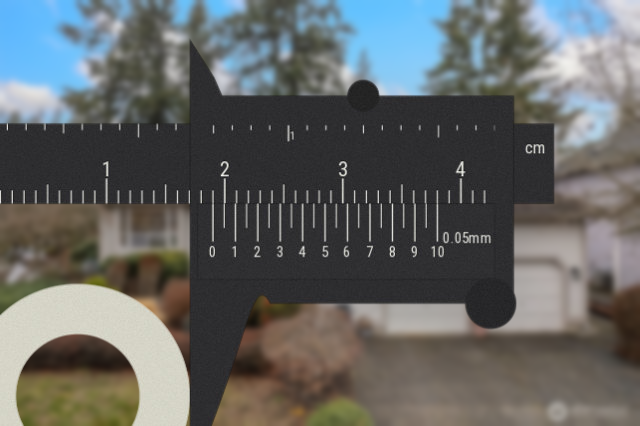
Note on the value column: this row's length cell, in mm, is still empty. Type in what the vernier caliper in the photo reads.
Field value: 19.0 mm
